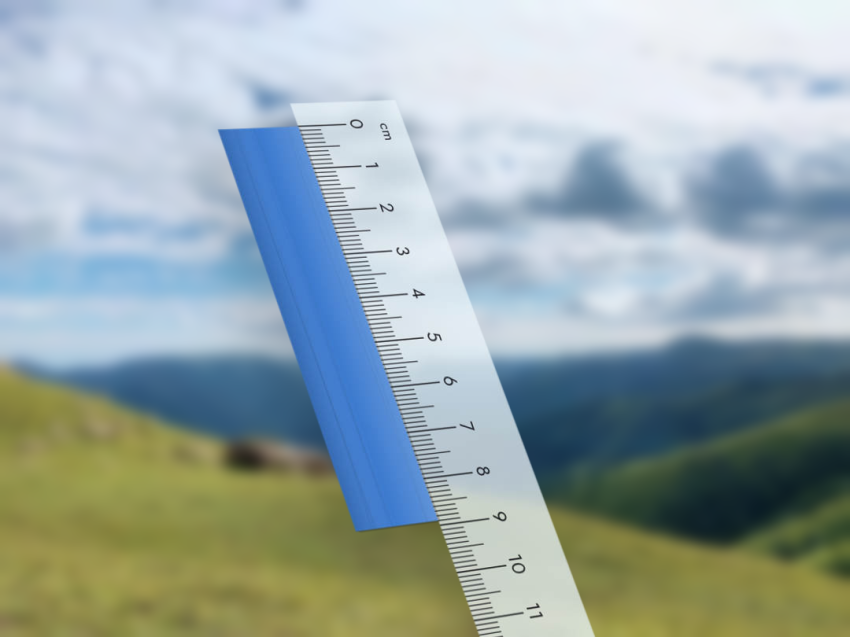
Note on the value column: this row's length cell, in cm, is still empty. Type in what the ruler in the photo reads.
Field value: 8.9 cm
